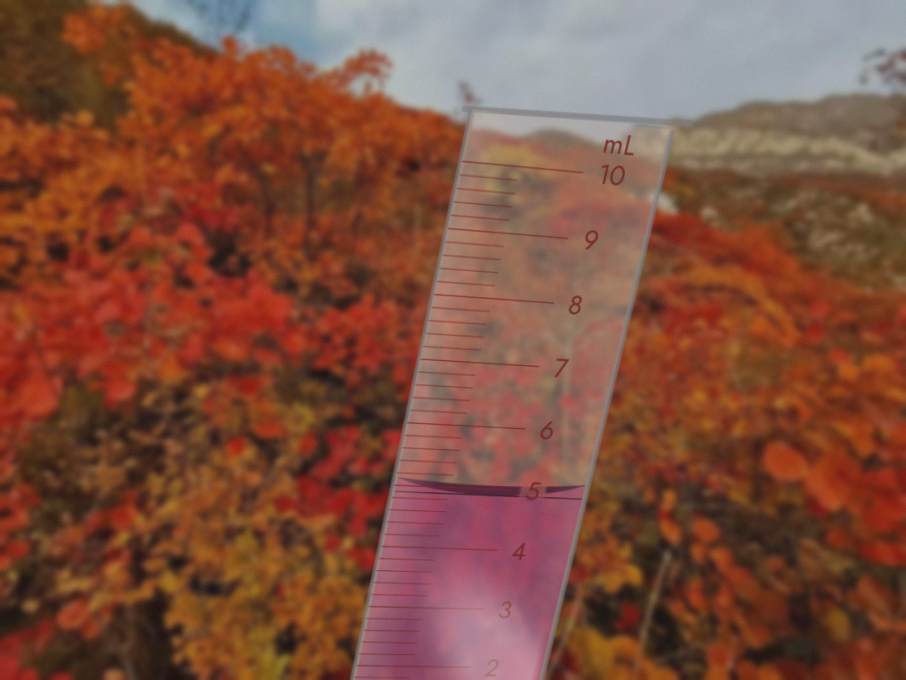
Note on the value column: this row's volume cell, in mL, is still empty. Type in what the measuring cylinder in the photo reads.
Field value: 4.9 mL
